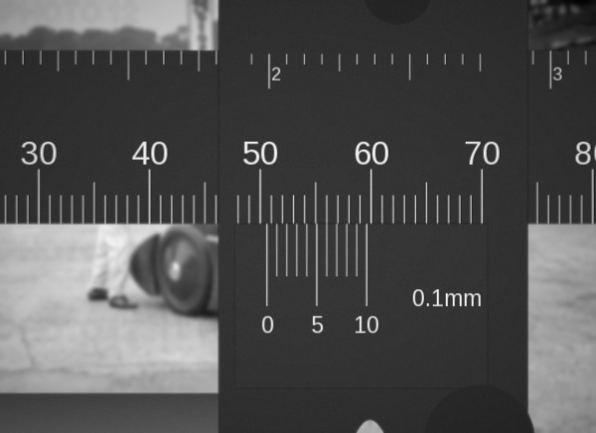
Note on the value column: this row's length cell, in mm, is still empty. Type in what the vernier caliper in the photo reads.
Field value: 50.6 mm
